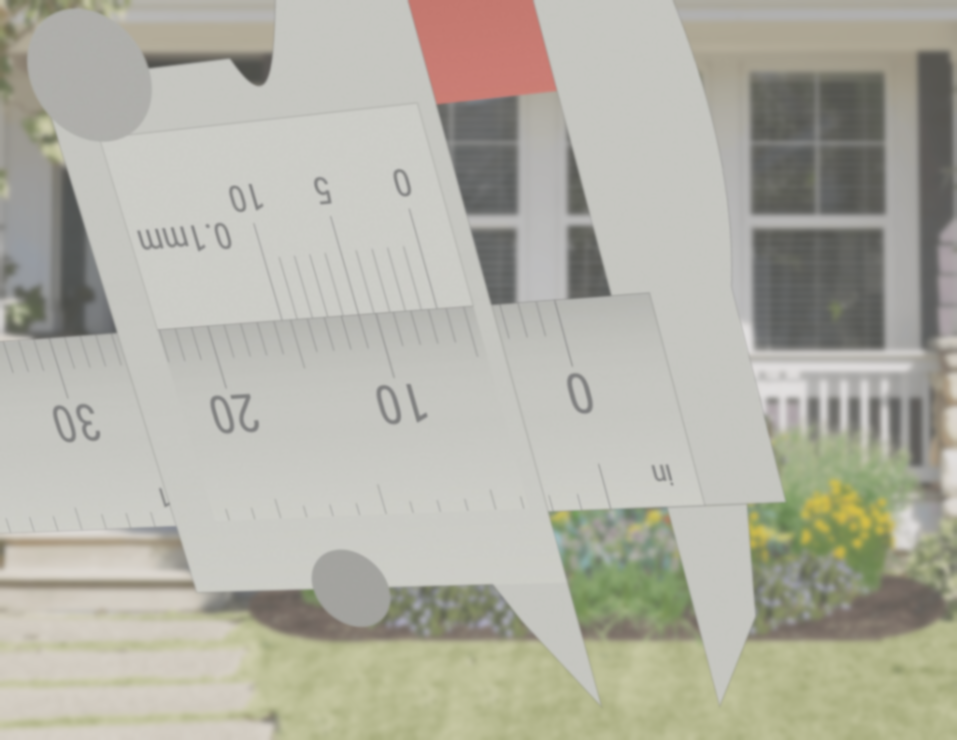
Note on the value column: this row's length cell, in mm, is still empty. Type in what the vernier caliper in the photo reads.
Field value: 6.5 mm
